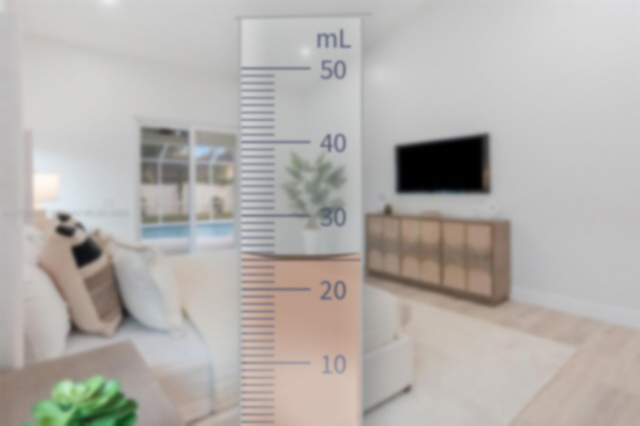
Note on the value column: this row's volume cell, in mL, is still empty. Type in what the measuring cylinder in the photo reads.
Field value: 24 mL
